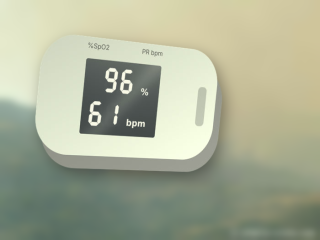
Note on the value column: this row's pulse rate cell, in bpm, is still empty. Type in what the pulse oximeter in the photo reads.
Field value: 61 bpm
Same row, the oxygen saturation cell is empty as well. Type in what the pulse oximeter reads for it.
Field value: 96 %
